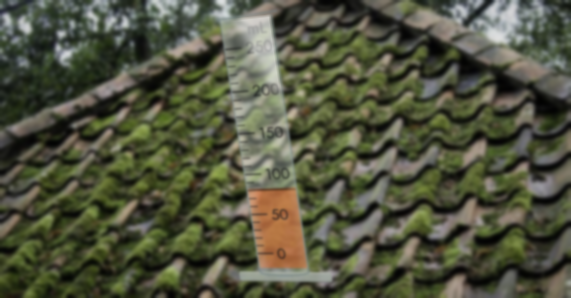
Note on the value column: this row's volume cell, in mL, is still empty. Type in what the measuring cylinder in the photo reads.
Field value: 80 mL
